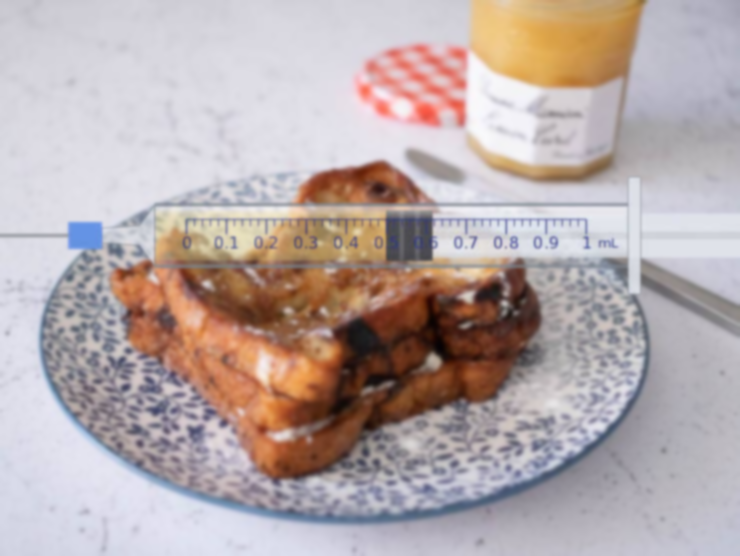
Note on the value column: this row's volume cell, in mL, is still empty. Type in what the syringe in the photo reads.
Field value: 0.5 mL
